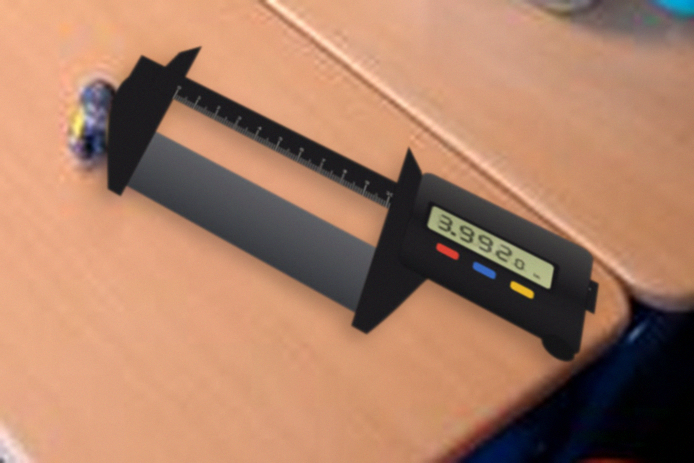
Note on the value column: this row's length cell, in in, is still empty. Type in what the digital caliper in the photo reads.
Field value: 3.9920 in
